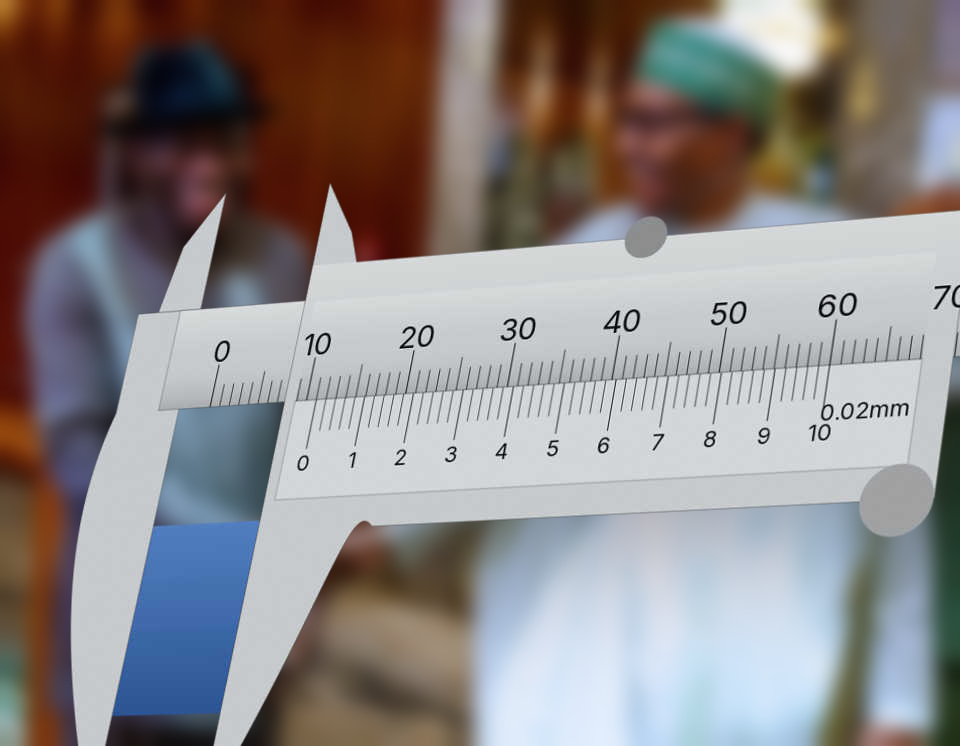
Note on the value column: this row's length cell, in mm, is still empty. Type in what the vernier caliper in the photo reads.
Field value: 11.0 mm
